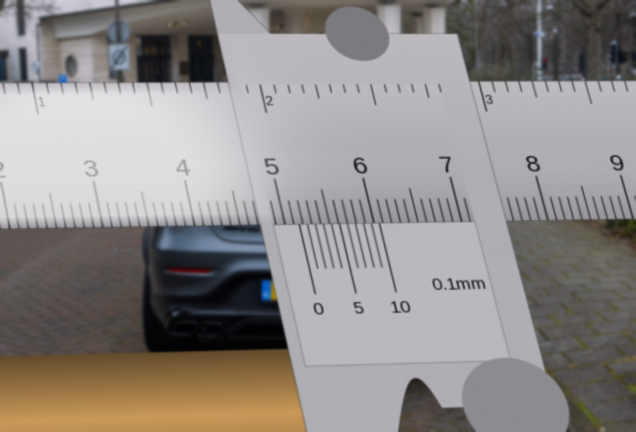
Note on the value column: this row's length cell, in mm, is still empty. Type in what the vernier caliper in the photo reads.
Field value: 51.6 mm
